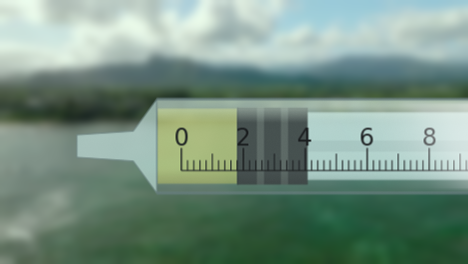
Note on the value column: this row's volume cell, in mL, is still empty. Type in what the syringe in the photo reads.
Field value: 1.8 mL
